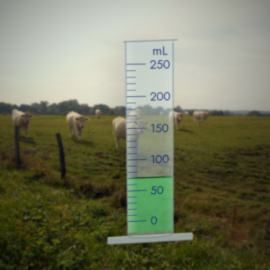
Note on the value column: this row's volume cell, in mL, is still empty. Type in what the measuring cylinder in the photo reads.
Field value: 70 mL
